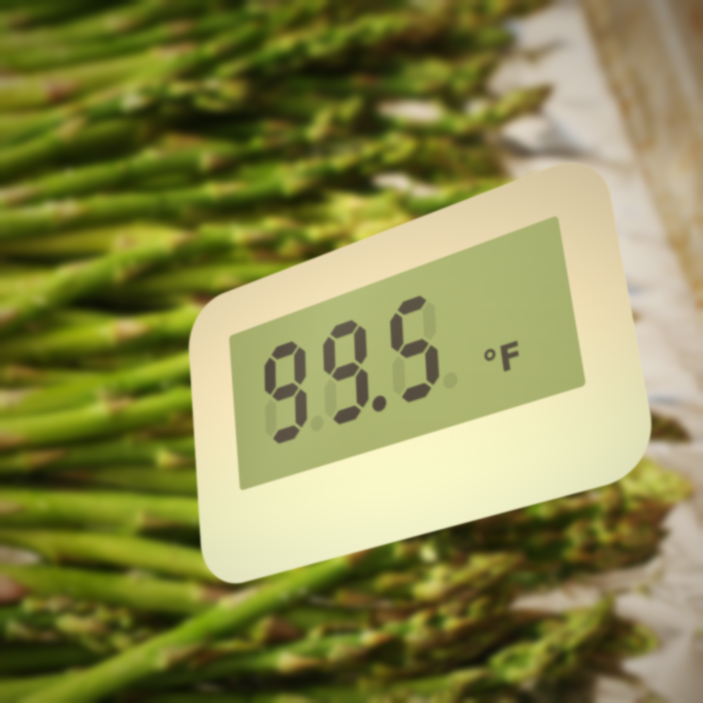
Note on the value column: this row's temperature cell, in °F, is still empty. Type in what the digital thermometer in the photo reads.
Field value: 99.5 °F
